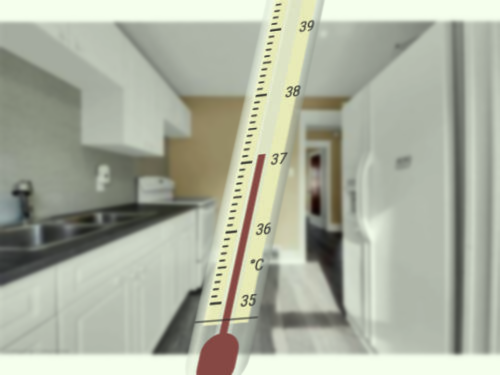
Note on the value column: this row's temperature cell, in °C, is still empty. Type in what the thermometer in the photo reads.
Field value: 37.1 °C
